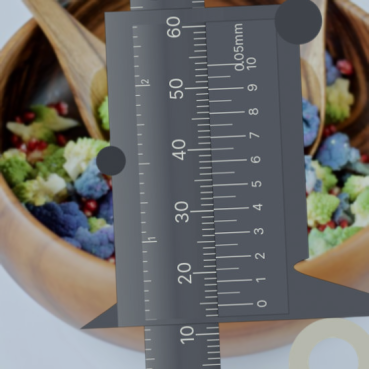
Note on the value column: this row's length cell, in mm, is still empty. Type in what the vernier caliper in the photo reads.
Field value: 14.6 mm
